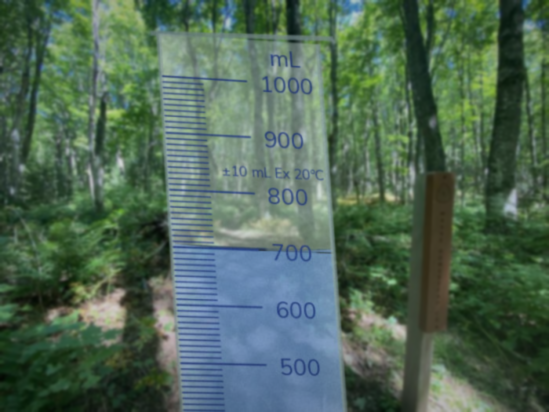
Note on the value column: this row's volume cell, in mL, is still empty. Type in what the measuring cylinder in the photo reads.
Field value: 700 mL
